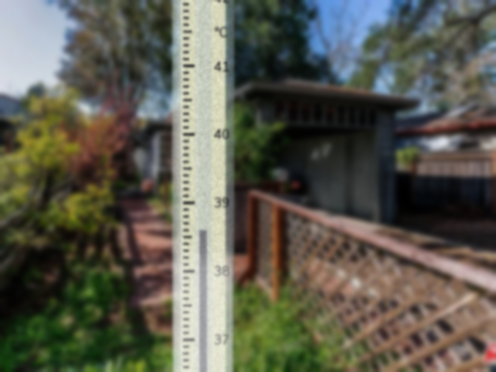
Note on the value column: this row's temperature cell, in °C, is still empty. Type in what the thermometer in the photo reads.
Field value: 38.6 °C
